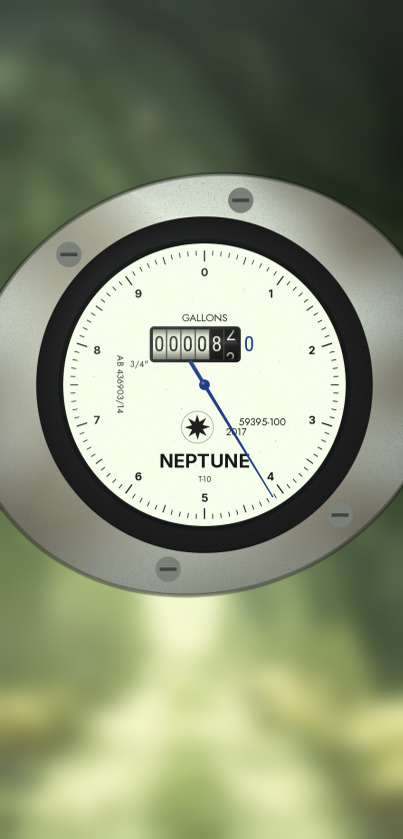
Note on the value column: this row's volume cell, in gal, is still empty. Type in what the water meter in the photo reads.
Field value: 824.1 gal
